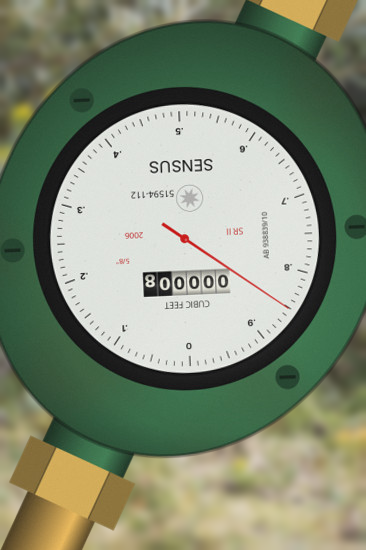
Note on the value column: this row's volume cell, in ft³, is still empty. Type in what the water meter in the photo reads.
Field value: 7.85 ft³
